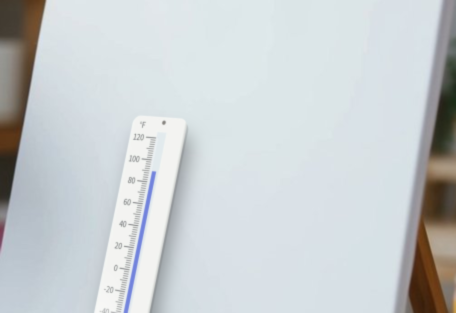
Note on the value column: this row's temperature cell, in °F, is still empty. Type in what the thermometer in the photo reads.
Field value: 90 °F
